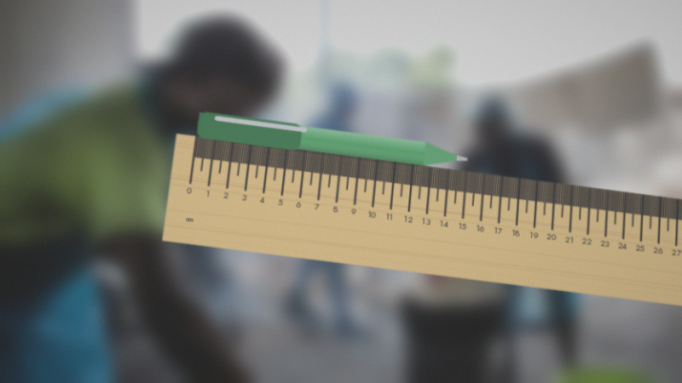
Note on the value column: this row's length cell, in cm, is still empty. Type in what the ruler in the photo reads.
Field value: 15 cm
